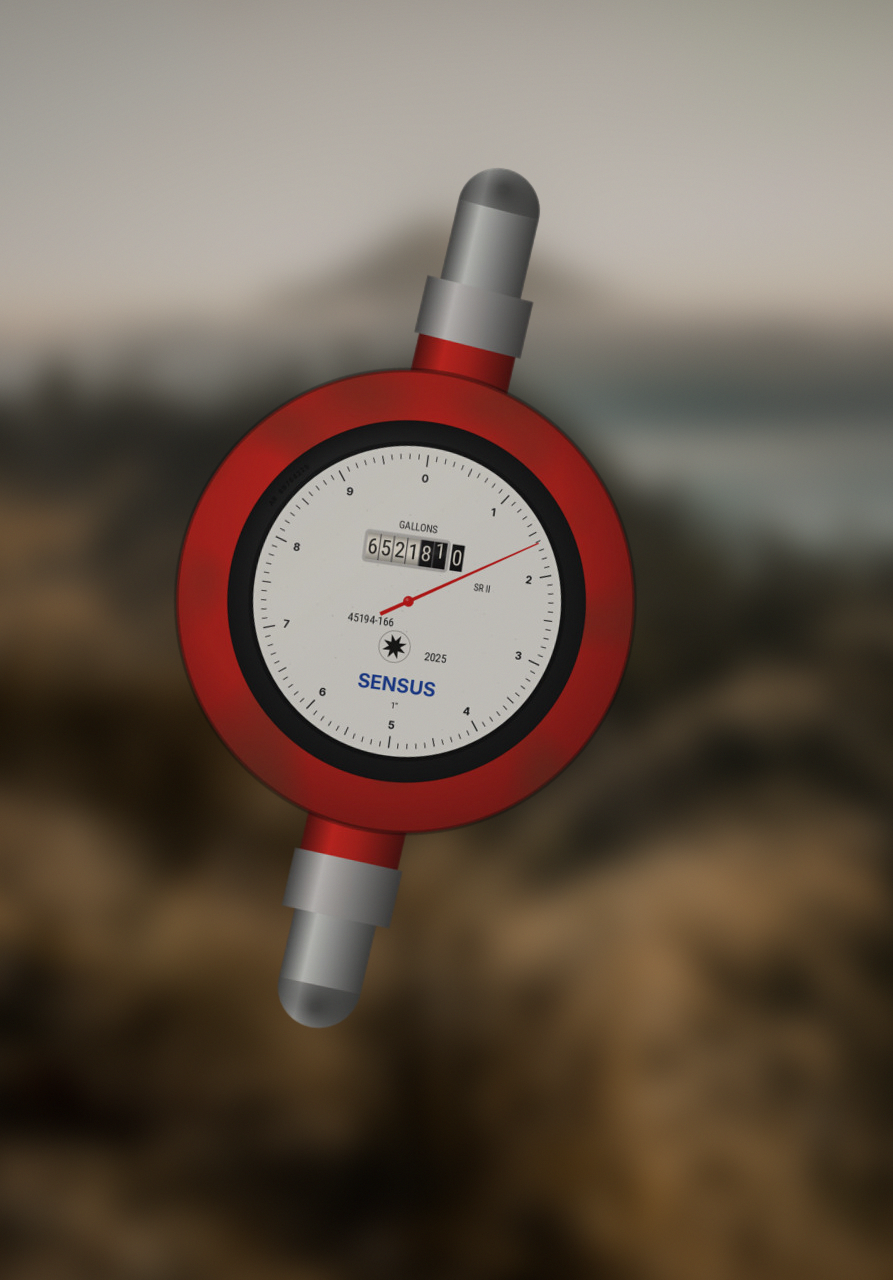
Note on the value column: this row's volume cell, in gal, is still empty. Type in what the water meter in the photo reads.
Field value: 6521811.6 gal
